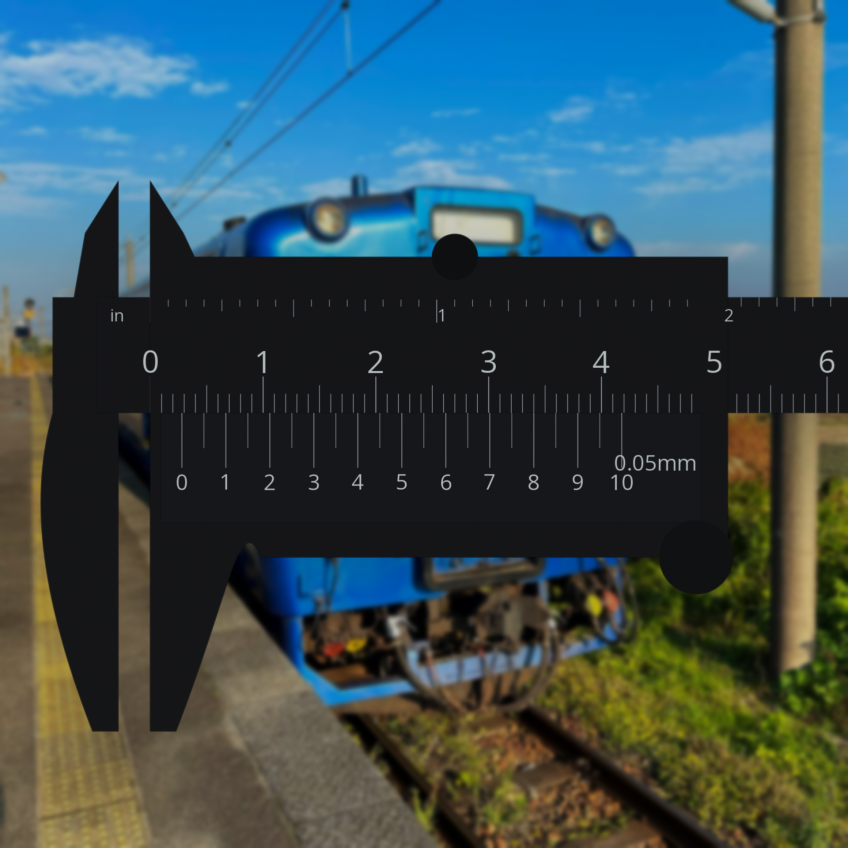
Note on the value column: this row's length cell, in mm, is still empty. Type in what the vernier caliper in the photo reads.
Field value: 2.8 mm
